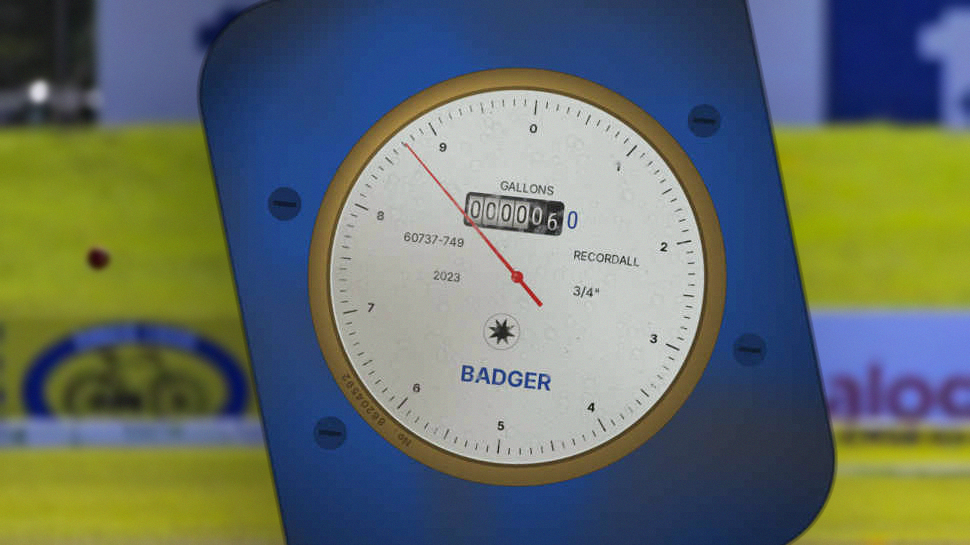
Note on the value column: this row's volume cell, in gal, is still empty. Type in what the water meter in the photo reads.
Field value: 58.7 gal
